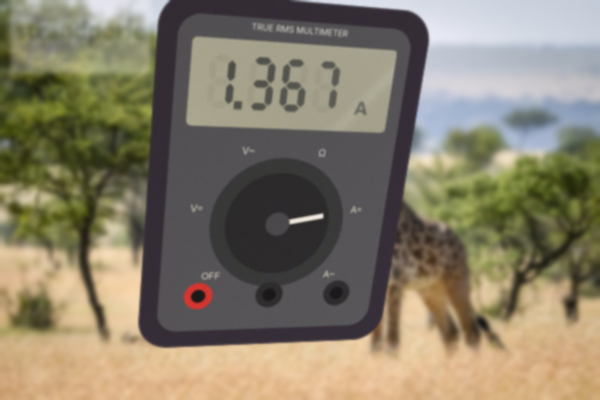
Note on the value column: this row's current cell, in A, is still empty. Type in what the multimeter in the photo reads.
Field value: 1.367 A
